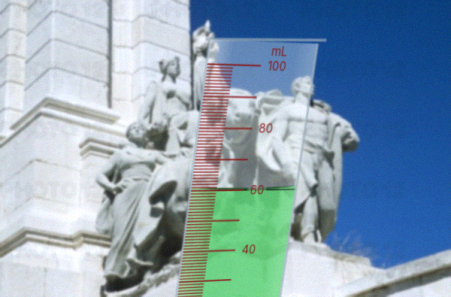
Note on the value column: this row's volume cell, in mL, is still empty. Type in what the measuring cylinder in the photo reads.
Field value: 60 mL
